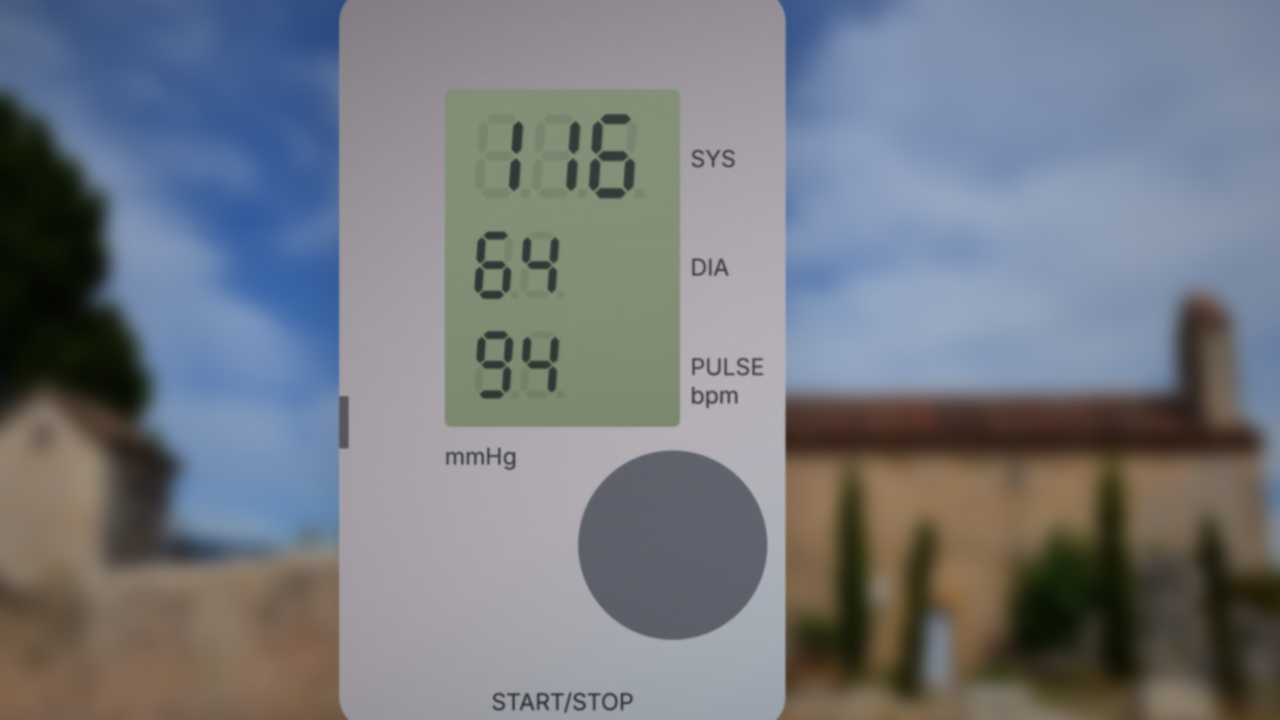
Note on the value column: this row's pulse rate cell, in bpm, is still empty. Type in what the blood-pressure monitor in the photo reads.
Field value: 94 bpm
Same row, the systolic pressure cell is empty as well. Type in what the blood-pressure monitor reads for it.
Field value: 116 mmHg
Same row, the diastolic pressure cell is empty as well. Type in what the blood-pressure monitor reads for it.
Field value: 64 mmHg
